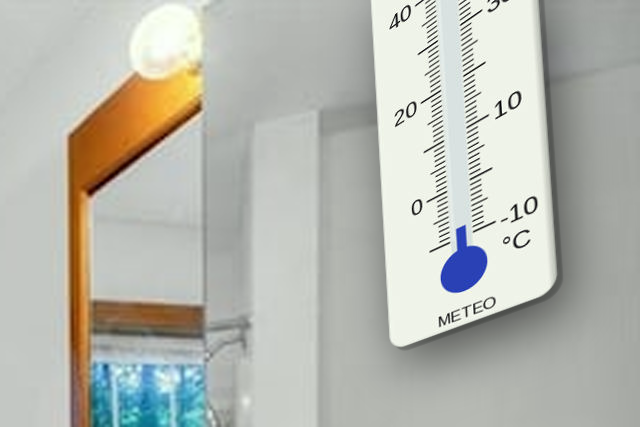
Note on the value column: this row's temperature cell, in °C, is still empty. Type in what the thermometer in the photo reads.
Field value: -8 °C
